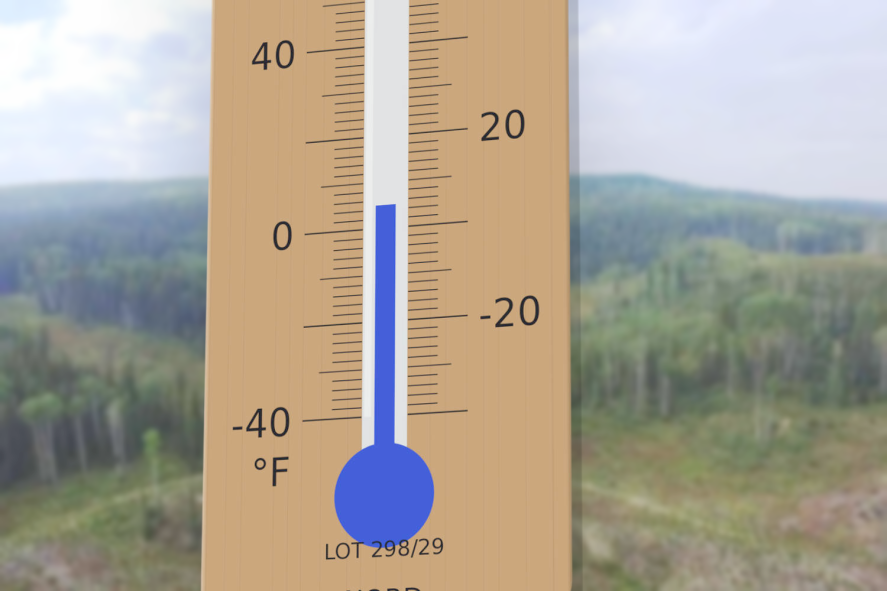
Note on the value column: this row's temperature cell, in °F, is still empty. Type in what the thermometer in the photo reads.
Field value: 5 °F
